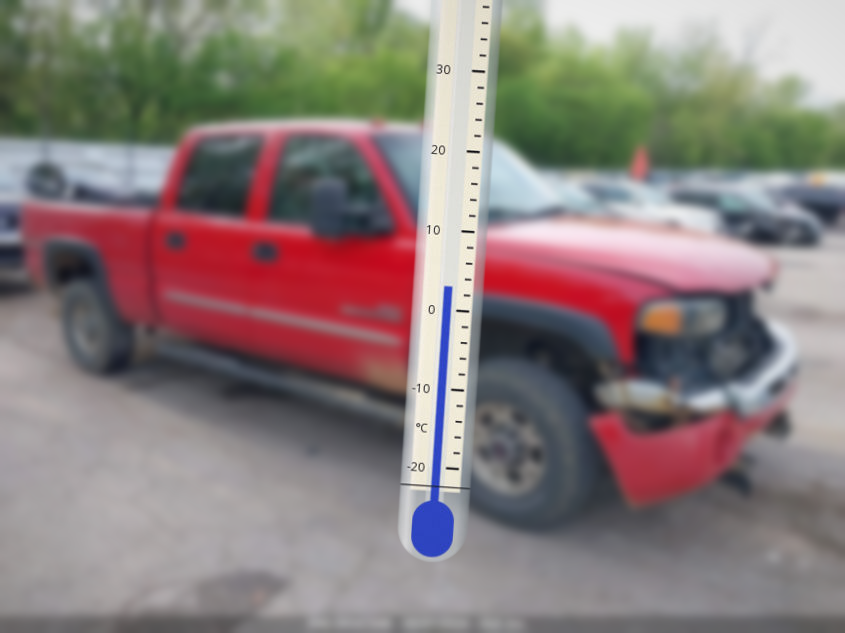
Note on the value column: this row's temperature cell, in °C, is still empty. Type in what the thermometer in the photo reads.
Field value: 3 °C
